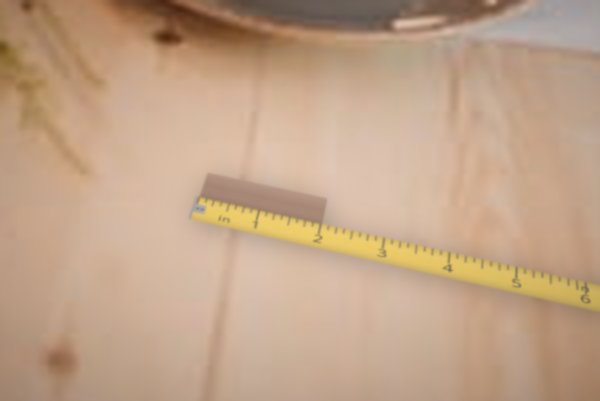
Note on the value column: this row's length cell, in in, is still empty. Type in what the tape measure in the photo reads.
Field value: 2 in
